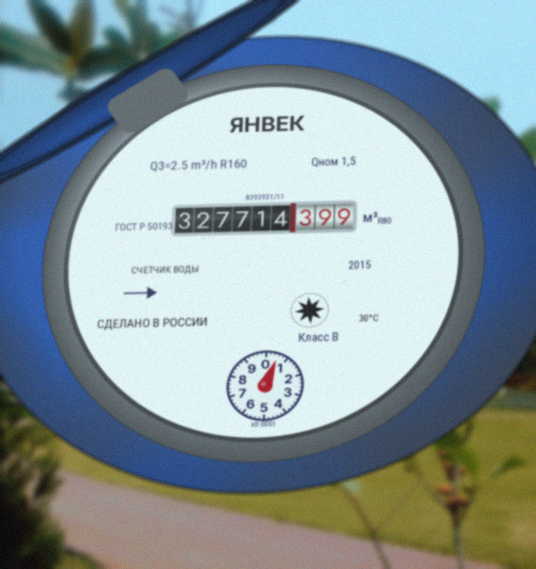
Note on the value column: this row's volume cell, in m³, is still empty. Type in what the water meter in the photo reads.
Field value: 327714.3990 m³
